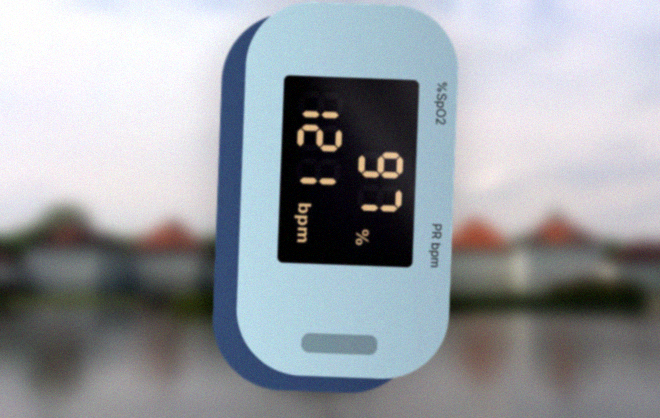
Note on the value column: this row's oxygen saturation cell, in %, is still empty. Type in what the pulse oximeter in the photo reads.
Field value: 97 %
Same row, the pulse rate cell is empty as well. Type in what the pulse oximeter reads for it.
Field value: 121 bpm
